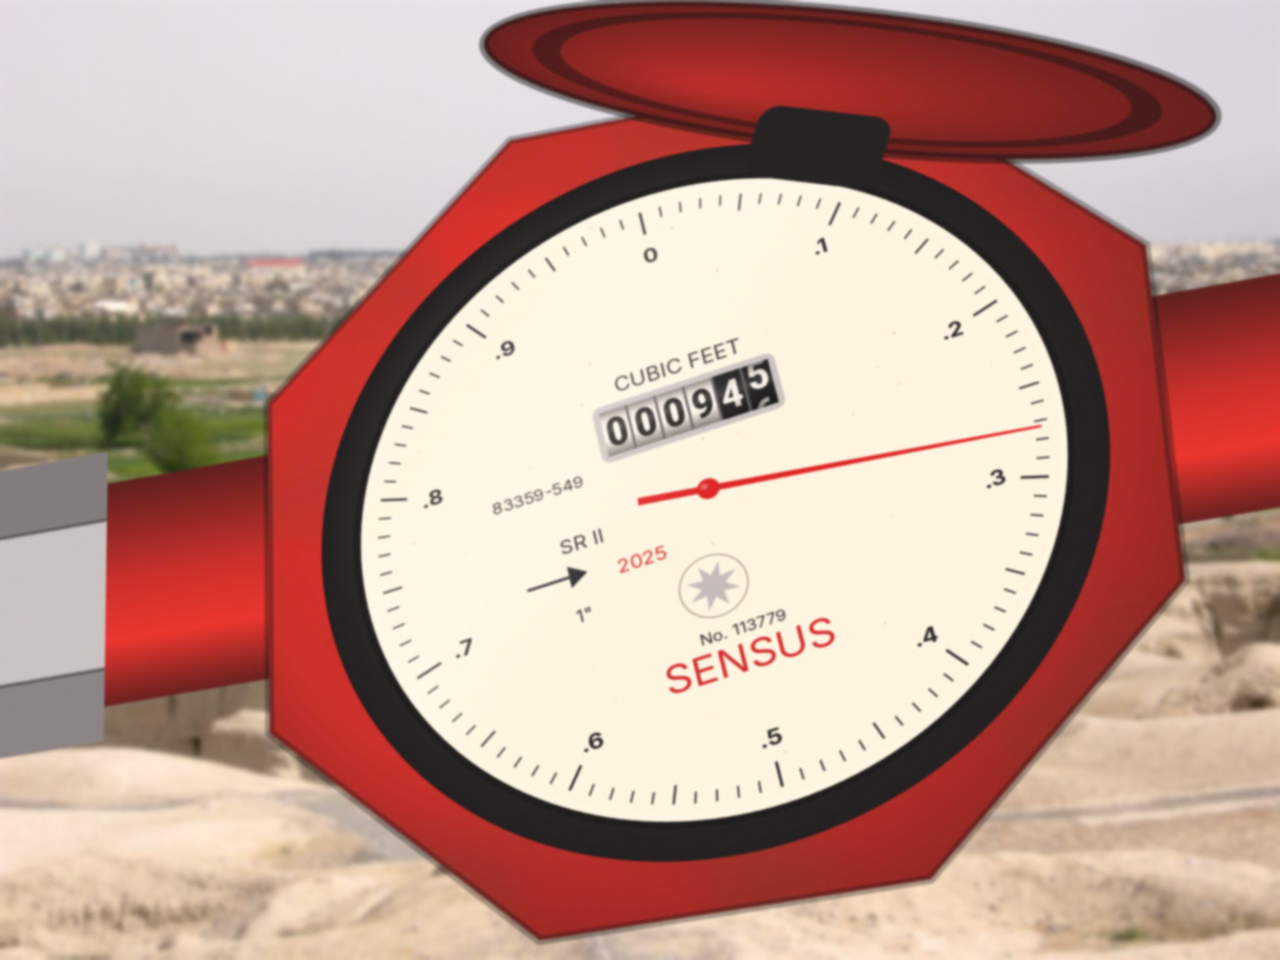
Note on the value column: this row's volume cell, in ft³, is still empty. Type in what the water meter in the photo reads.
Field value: 945.27 ft³
